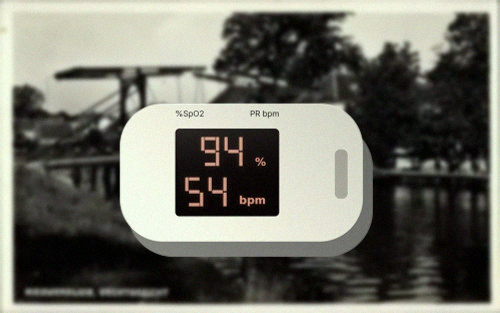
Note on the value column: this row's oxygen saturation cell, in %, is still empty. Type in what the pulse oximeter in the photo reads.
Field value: 94 %
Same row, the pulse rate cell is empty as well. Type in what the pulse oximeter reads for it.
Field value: 54 bpm
